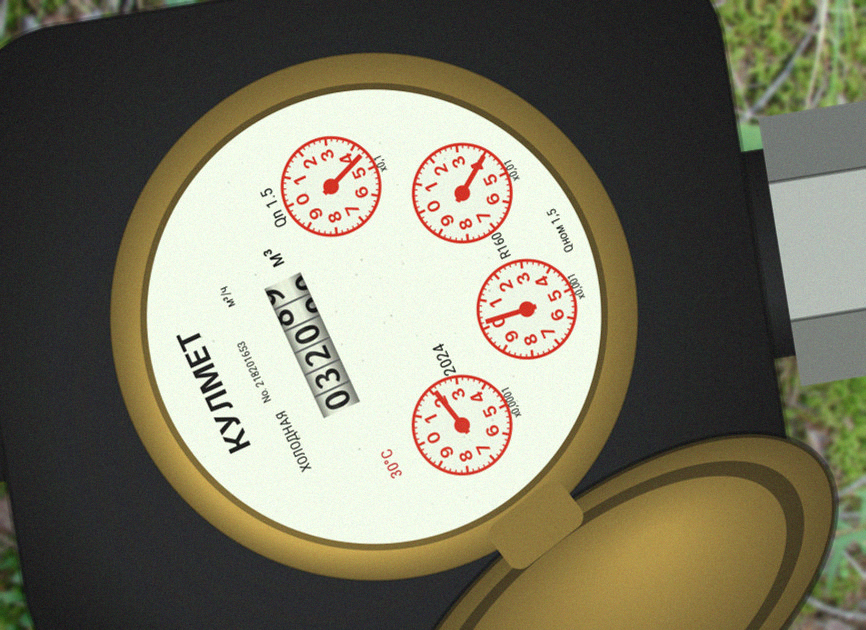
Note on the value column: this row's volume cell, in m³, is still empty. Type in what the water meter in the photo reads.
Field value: 32089.4402 m³
